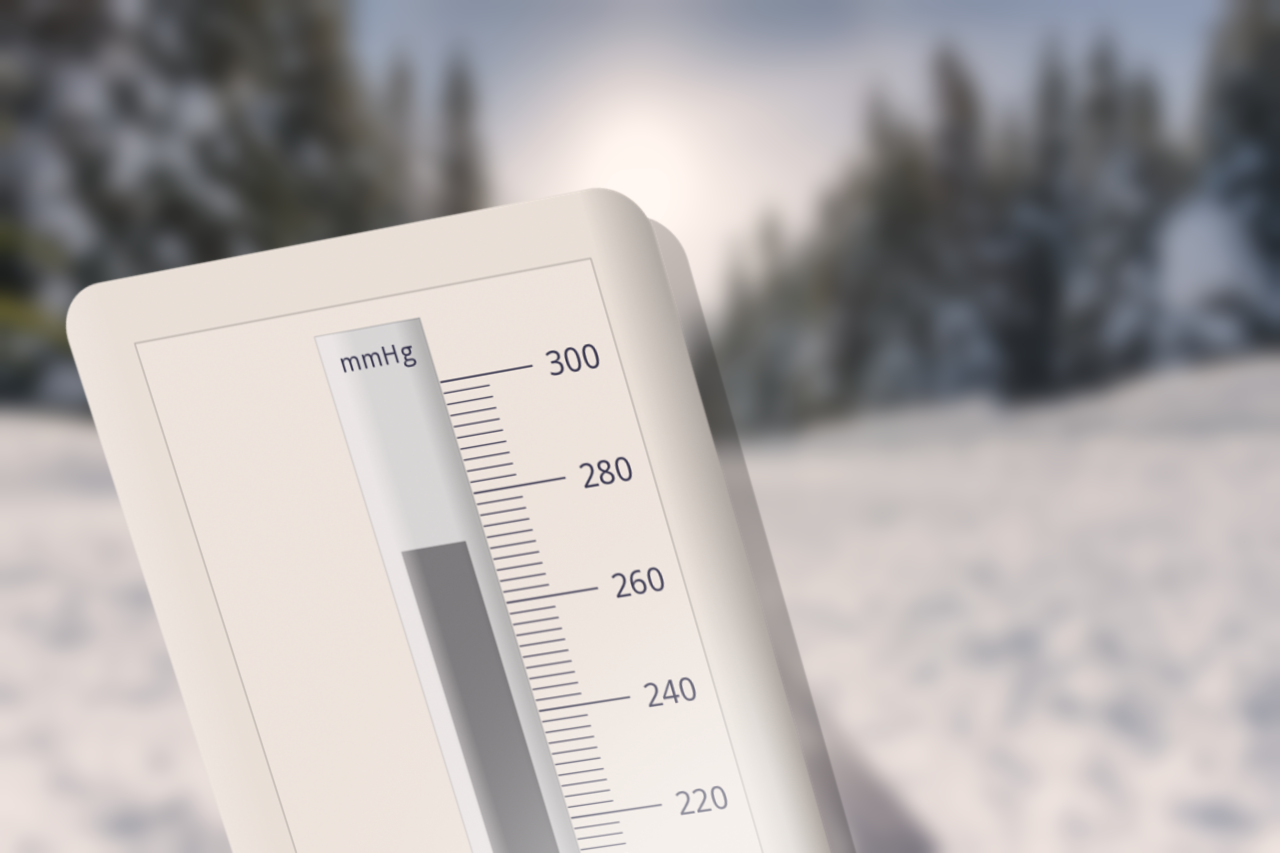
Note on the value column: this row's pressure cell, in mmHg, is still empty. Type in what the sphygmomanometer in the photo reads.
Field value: 272 mmHg
